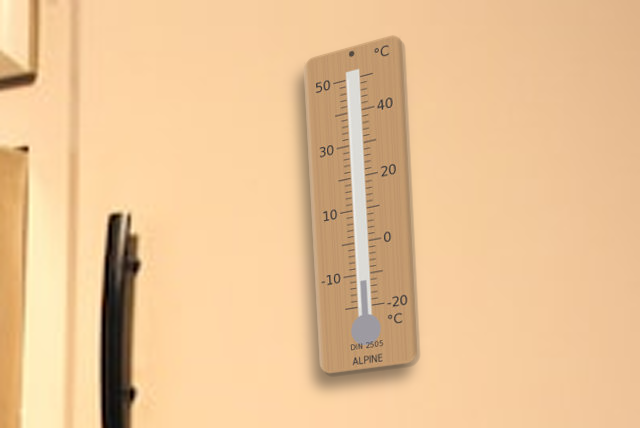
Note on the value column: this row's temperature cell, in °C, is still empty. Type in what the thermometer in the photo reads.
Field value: -12 °C
